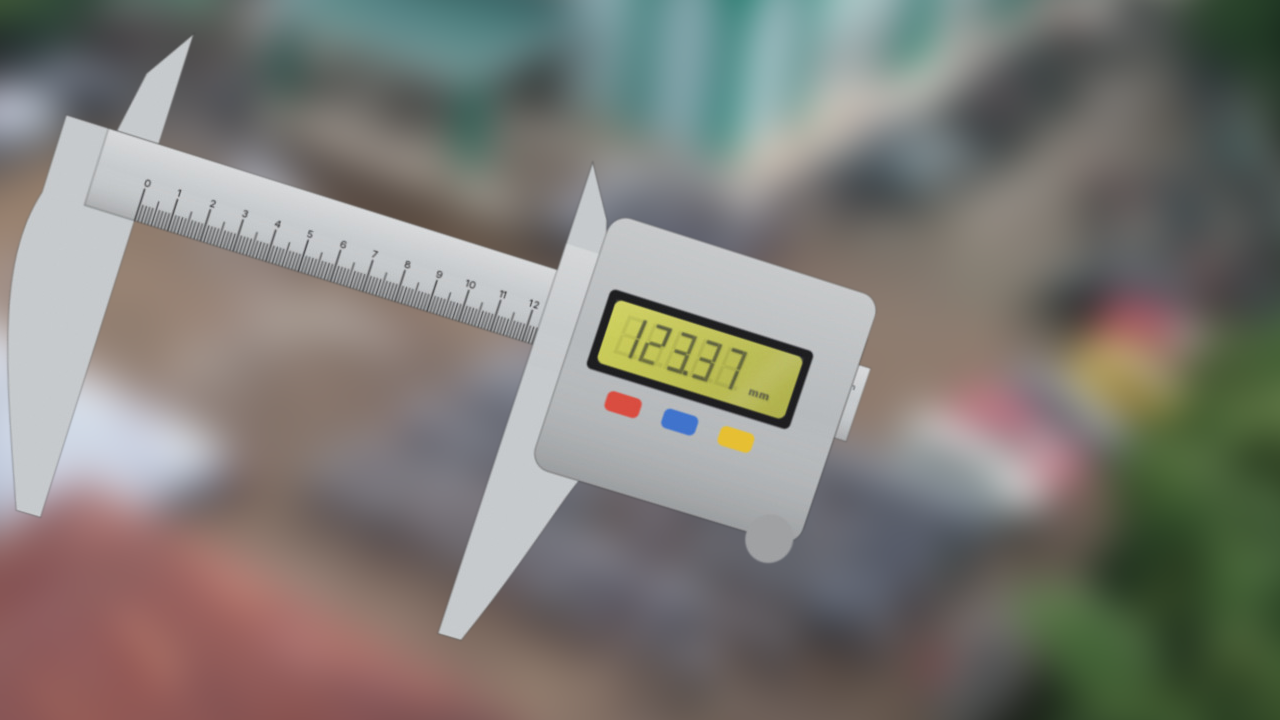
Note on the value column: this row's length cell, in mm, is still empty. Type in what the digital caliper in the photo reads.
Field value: 123.37 mm
